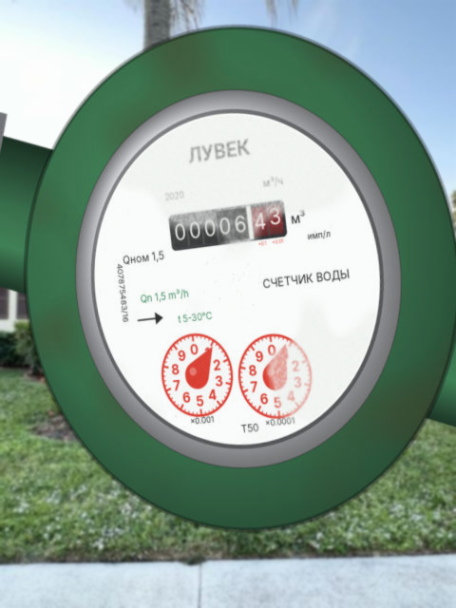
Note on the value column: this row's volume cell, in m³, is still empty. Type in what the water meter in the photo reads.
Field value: 6.4310 m³
